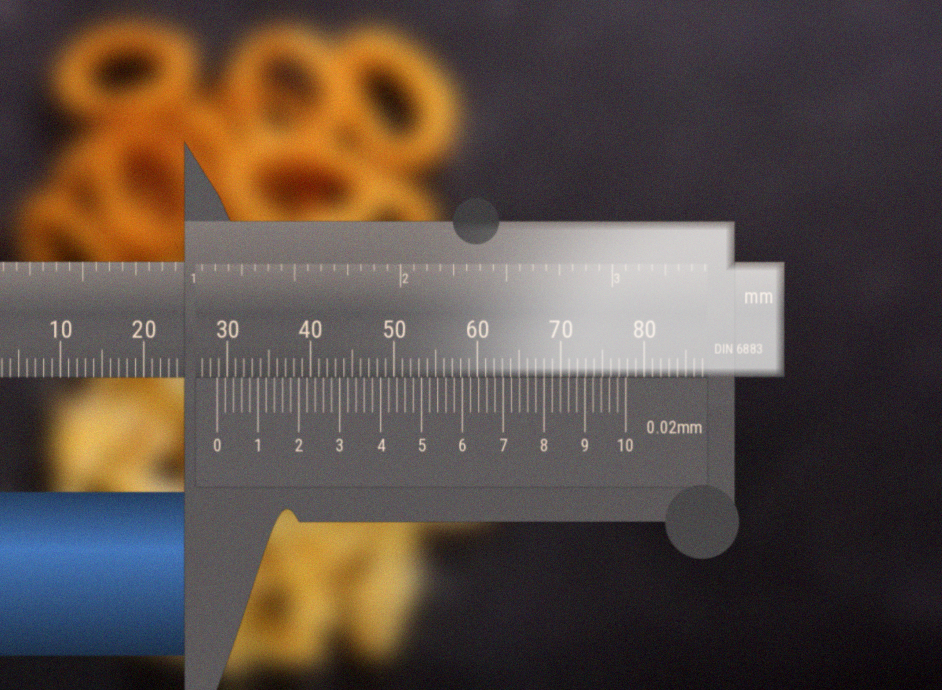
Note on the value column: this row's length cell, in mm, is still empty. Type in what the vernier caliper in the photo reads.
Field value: 28.8 mm
